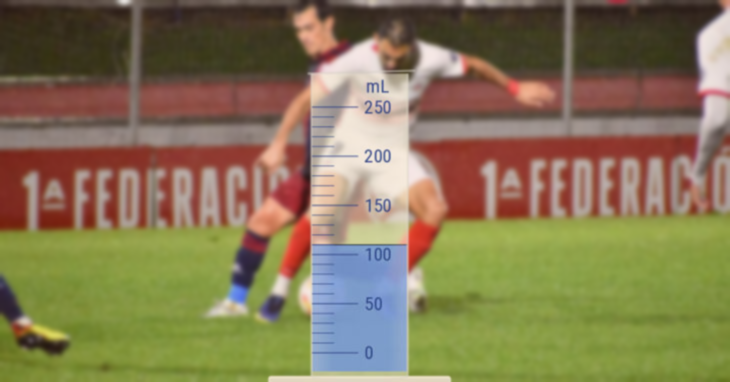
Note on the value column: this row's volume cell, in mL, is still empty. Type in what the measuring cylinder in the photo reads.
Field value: 110 mL
